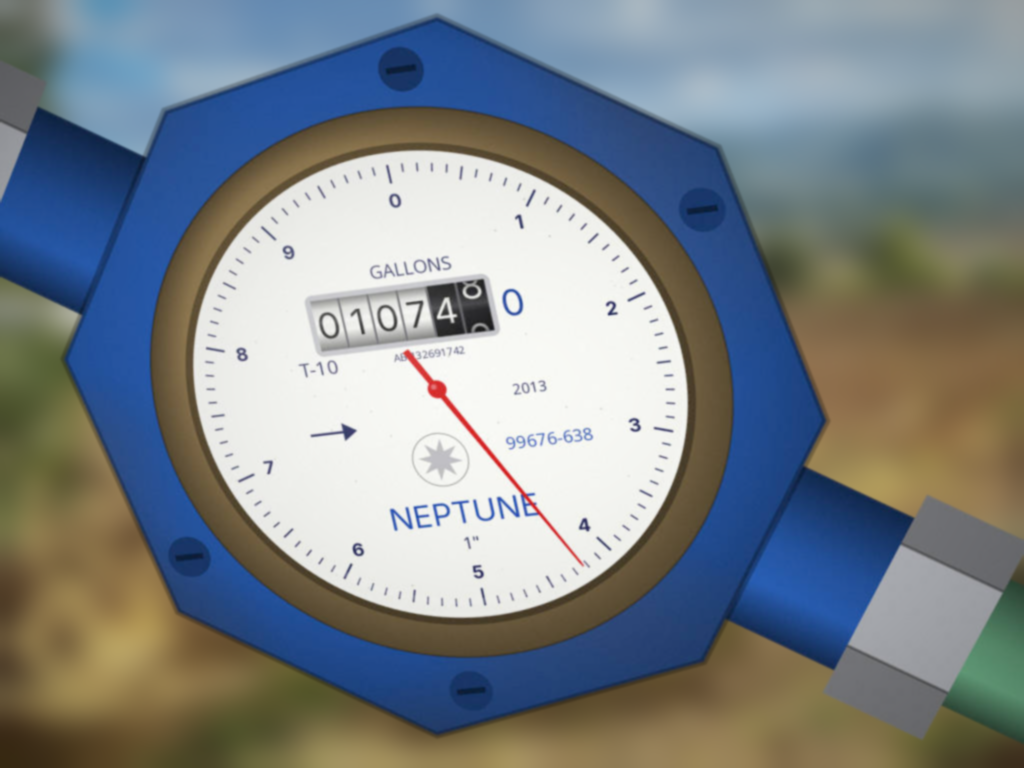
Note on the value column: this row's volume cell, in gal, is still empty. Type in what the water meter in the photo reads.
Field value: 107484.2 gal
